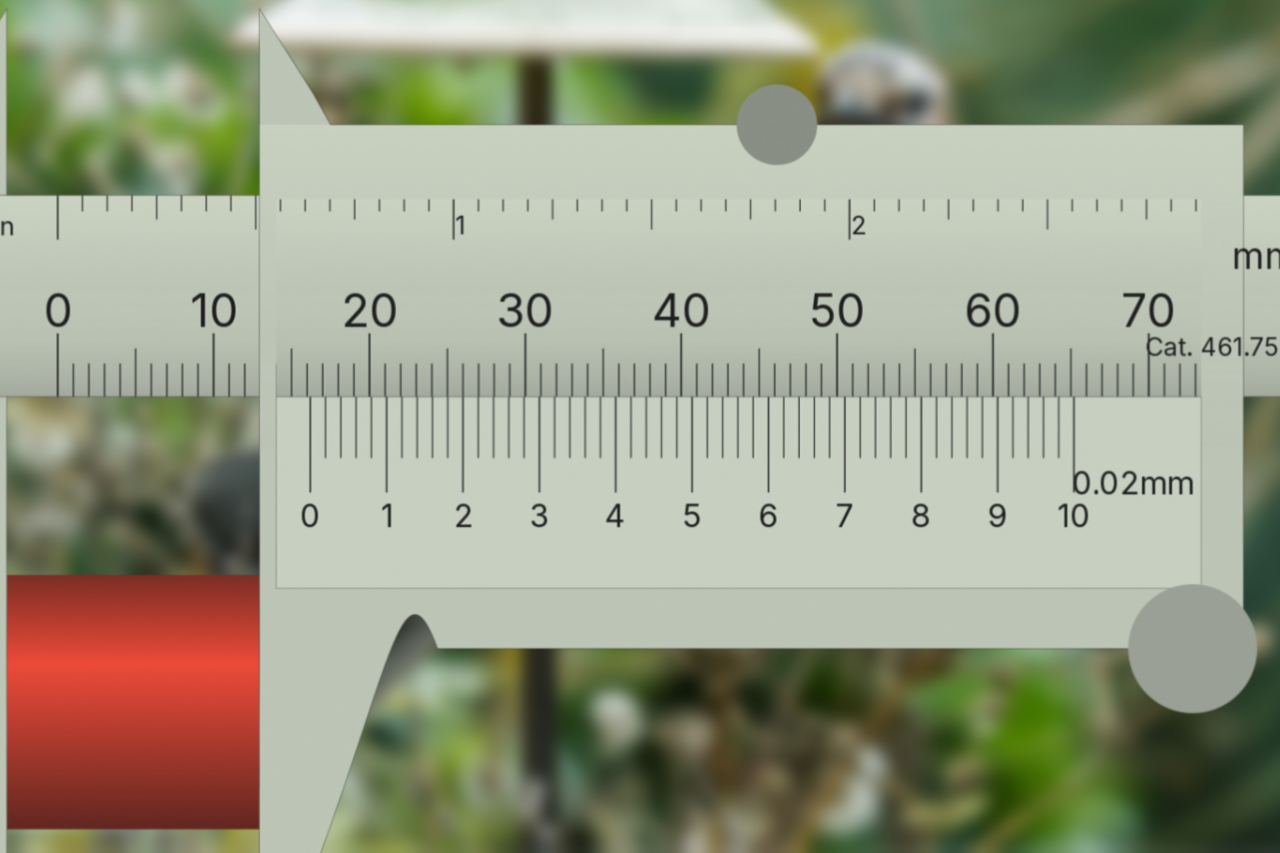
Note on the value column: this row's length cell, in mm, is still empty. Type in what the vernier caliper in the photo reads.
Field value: 16.2 mm
